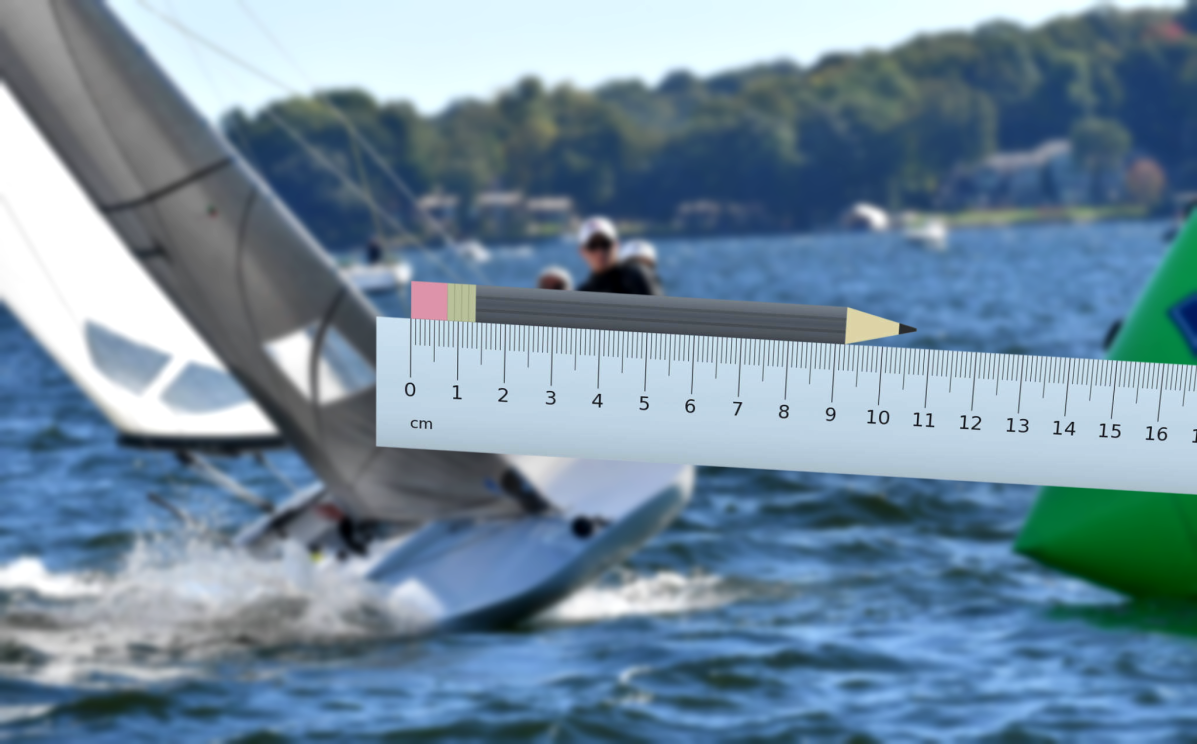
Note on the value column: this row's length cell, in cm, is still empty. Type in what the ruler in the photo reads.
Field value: 10.7 cm
